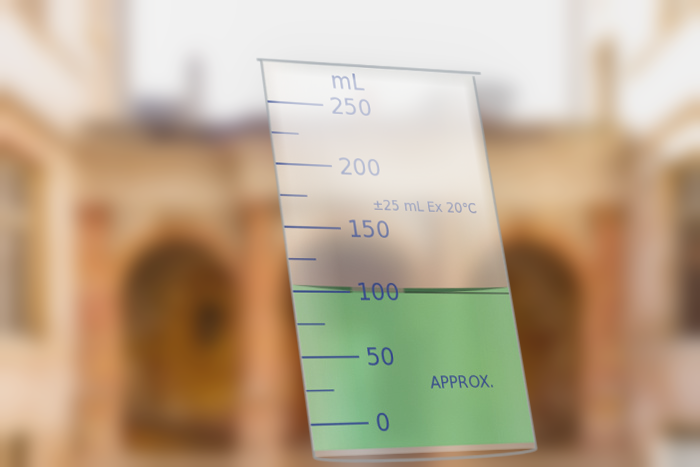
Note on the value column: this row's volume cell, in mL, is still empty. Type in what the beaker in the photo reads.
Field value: 100 mL
